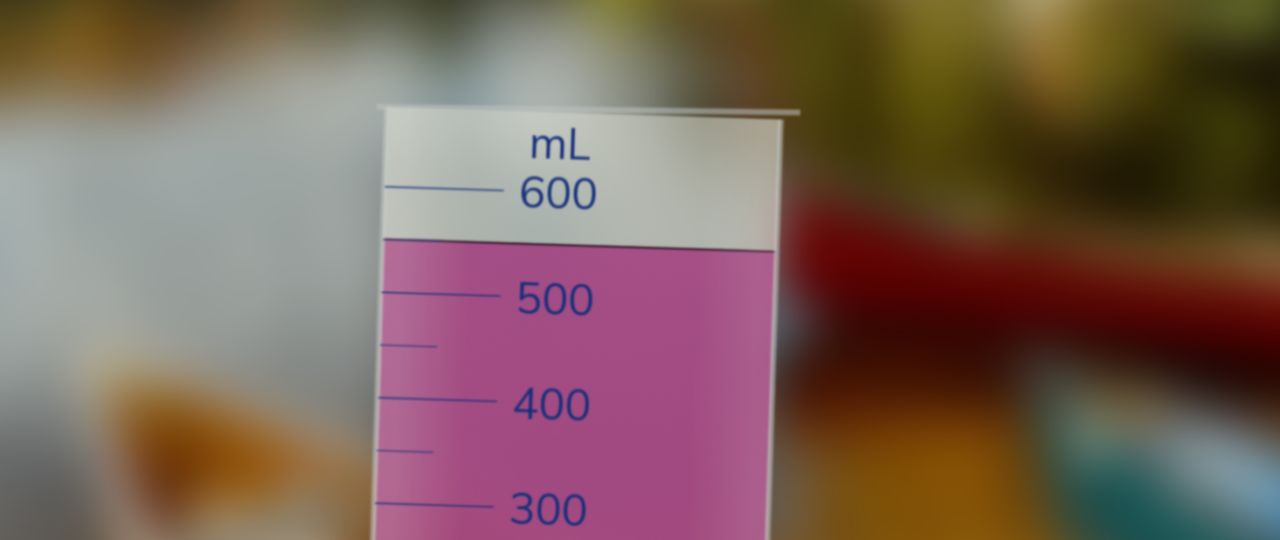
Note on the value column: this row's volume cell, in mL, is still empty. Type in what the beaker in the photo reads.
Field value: 550 mL
